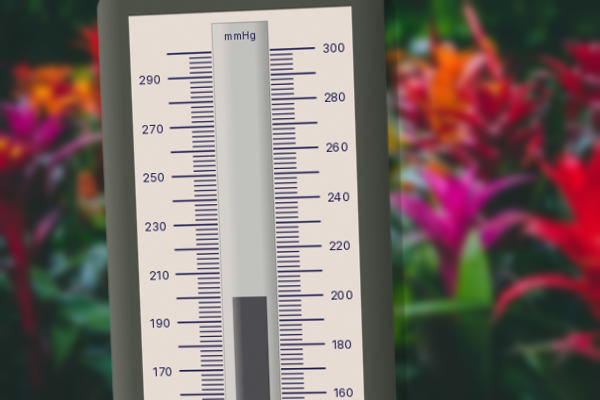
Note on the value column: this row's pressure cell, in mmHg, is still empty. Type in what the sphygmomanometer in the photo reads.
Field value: 200 mmHg
